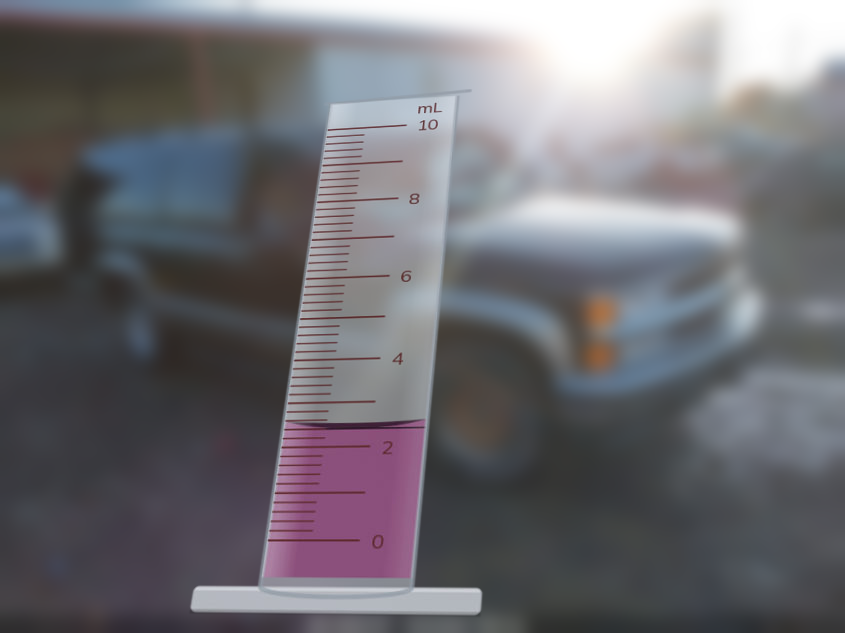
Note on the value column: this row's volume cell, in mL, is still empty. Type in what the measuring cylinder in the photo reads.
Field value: 2.4 mL
